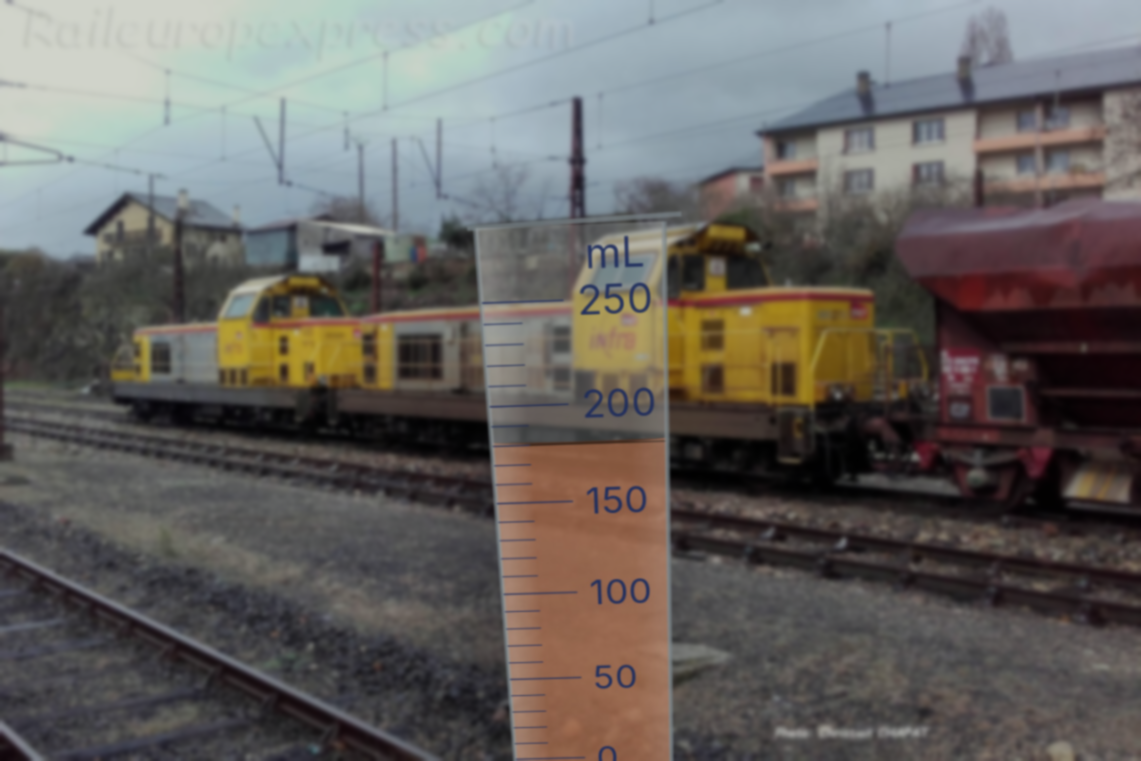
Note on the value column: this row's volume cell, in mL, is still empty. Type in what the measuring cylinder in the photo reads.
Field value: 180 mL
